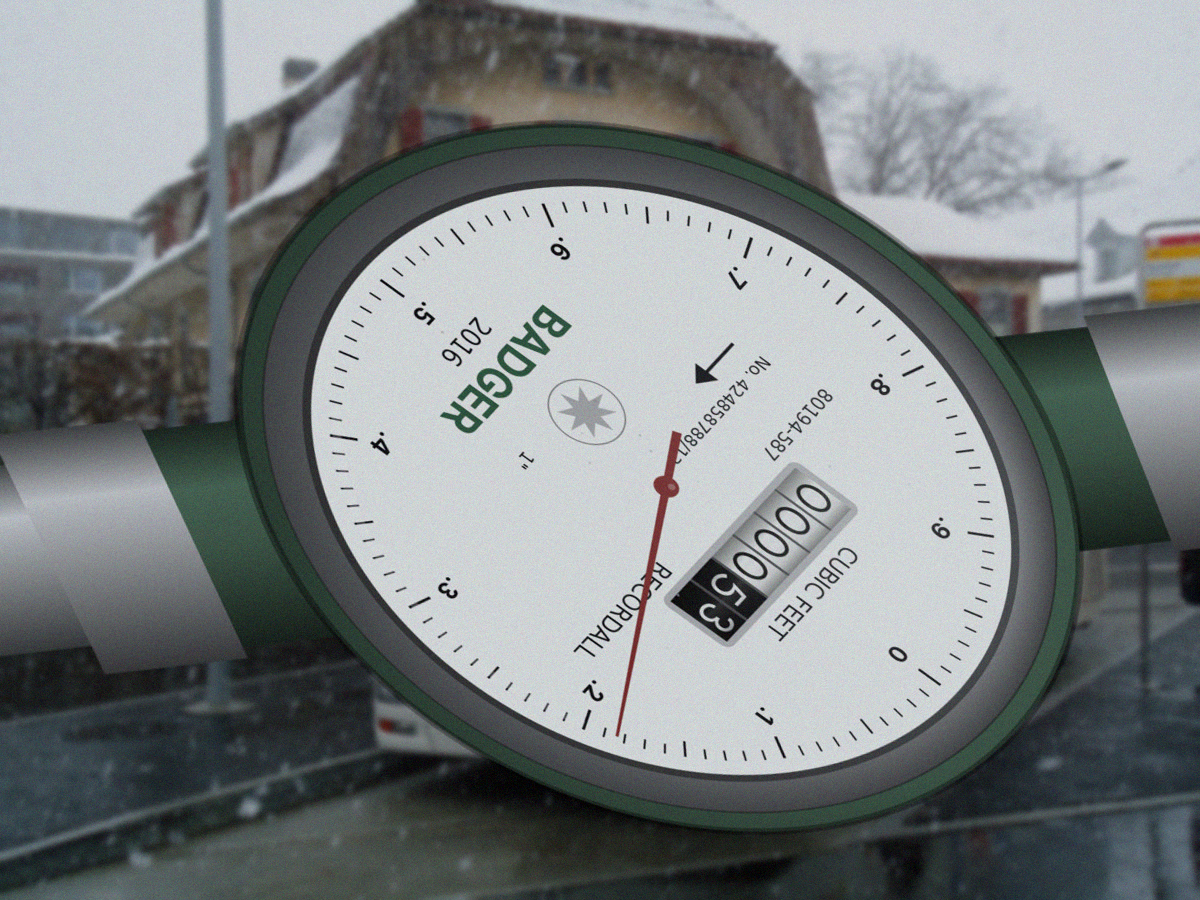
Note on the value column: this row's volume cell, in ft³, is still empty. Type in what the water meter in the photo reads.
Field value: 53.18 ft³
